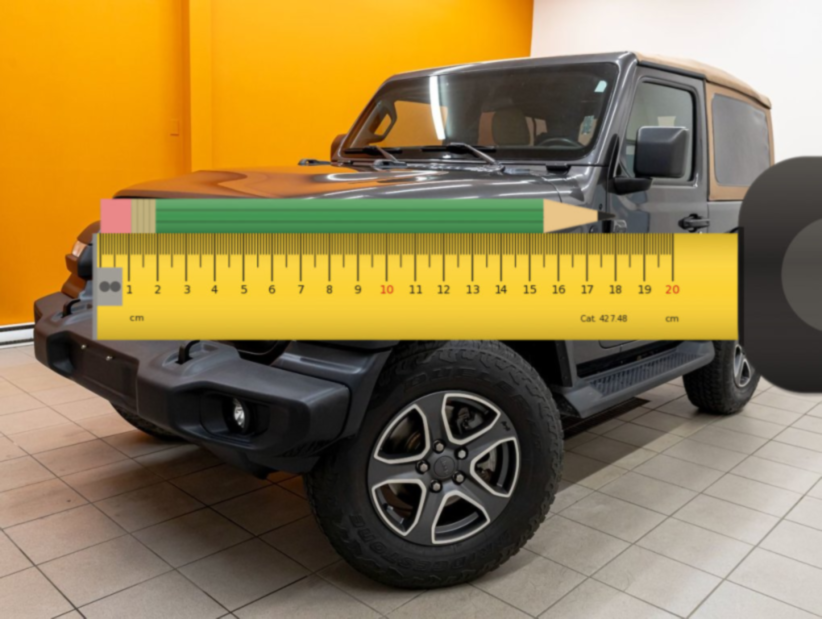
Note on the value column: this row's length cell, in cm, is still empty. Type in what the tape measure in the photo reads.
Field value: 18 cm
